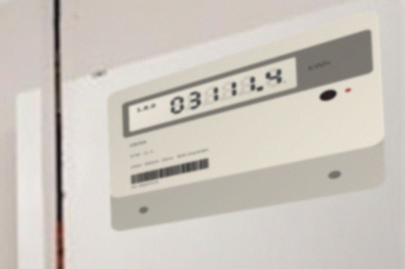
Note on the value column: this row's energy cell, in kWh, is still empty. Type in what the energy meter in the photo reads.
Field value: 3111.4 kWh
